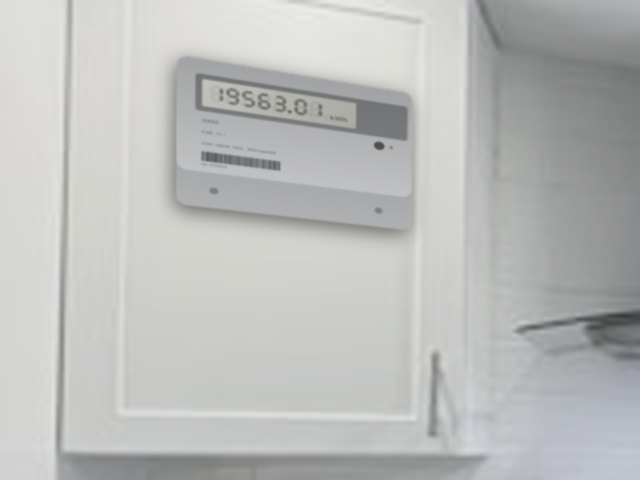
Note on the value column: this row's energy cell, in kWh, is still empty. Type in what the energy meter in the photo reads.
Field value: 19563.01 kWh
